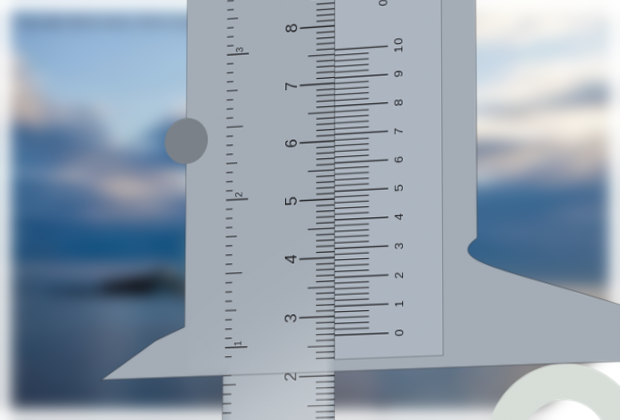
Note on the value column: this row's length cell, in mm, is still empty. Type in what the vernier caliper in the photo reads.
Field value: 26.8 mm
